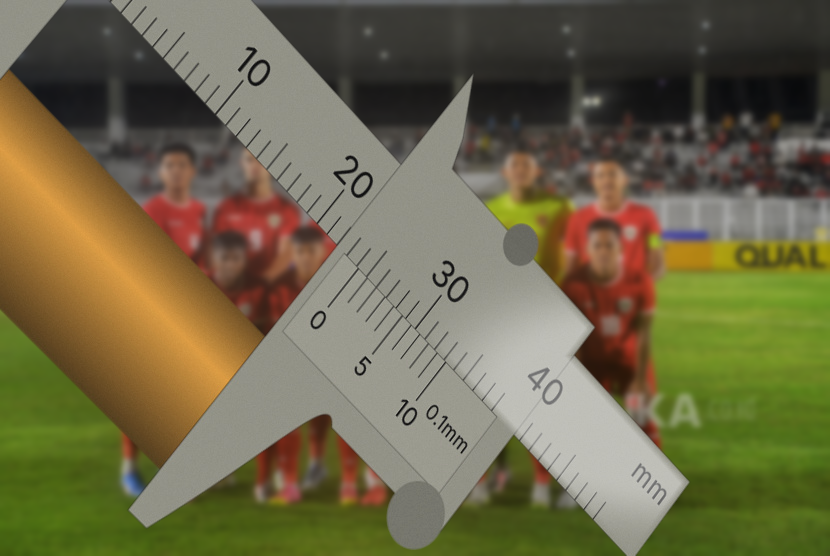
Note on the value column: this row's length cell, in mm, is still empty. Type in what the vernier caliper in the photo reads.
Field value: 24.2 mm
